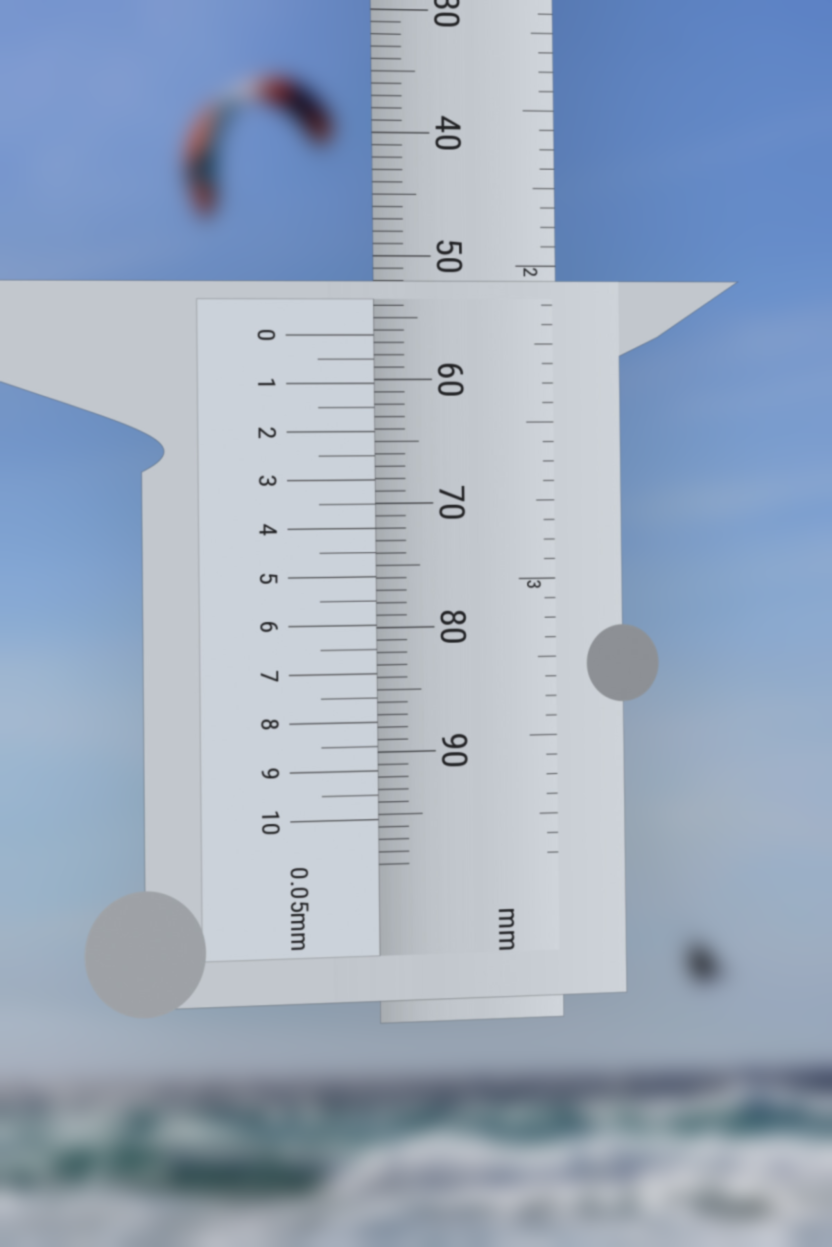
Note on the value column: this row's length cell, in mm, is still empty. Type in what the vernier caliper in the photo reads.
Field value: 56.4 mm
